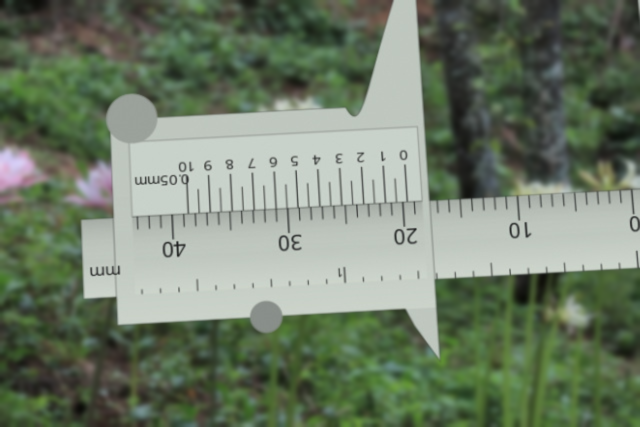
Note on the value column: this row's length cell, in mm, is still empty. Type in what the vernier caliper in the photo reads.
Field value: 19.6 mm
